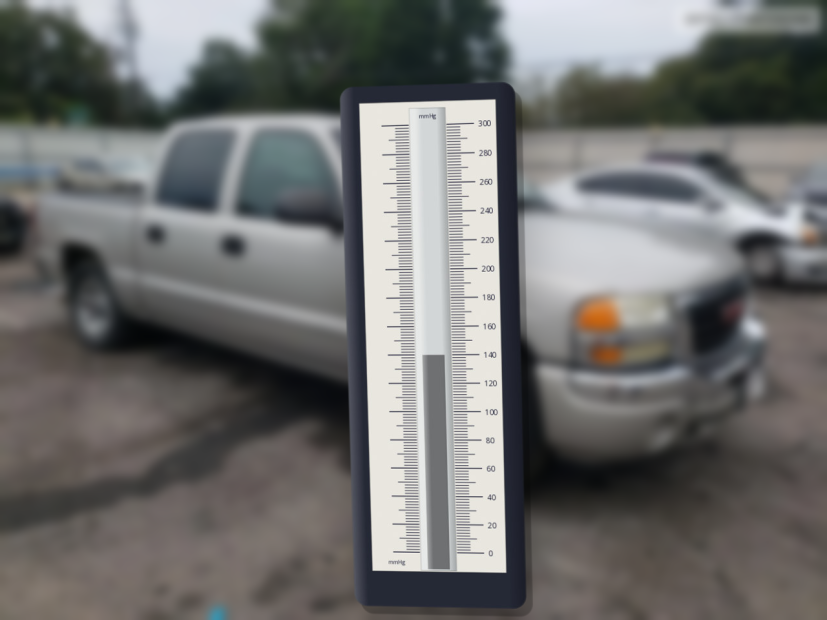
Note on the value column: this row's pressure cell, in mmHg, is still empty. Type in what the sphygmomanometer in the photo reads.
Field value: 140 mmHg
